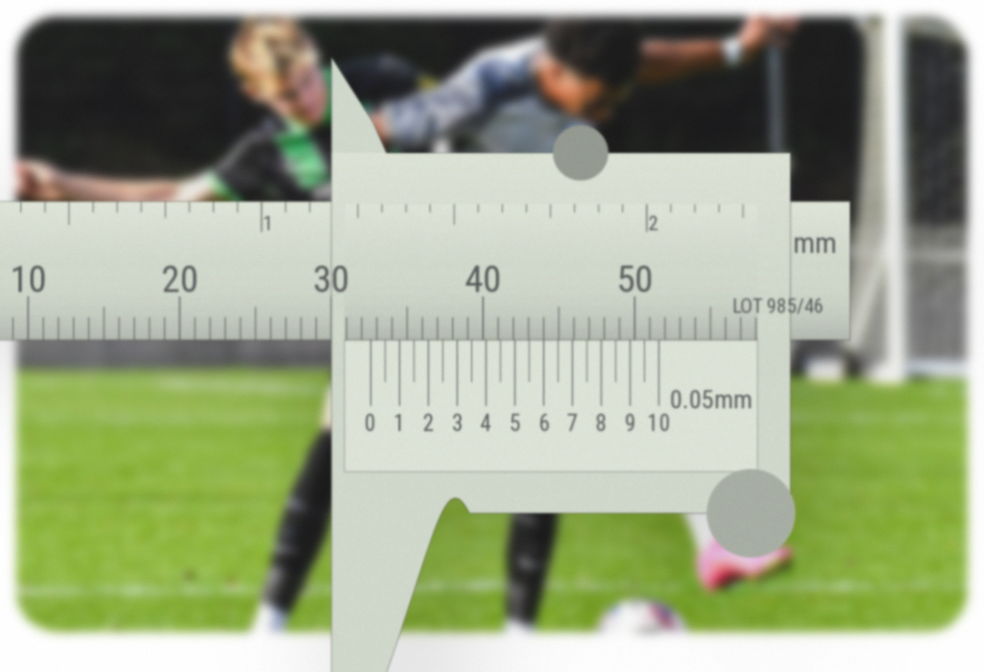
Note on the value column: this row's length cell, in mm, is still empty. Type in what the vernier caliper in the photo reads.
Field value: 32.6 mm
